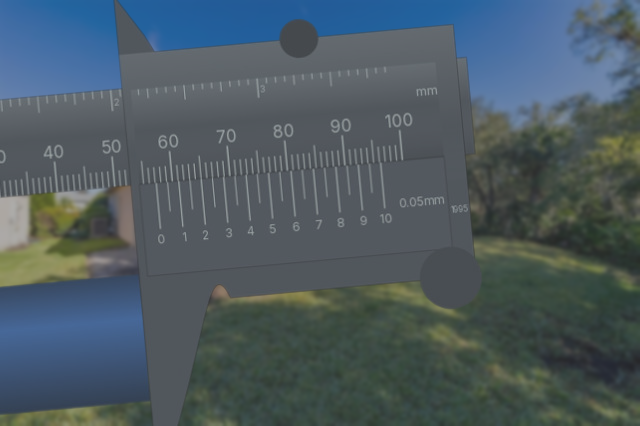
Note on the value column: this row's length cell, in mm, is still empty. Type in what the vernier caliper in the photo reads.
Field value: 57.2 mm
